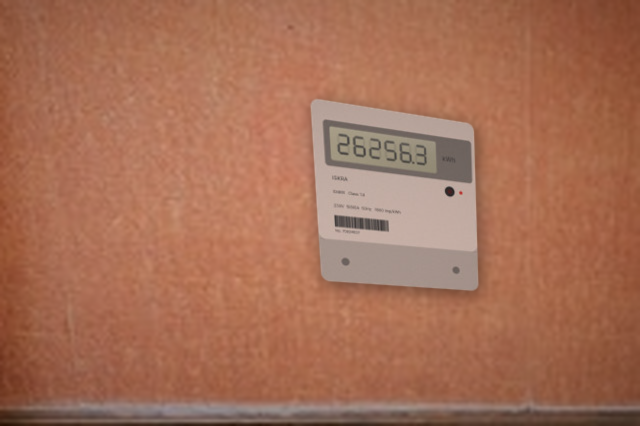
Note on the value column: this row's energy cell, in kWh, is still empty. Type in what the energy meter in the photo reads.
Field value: 26256.3 kWh
